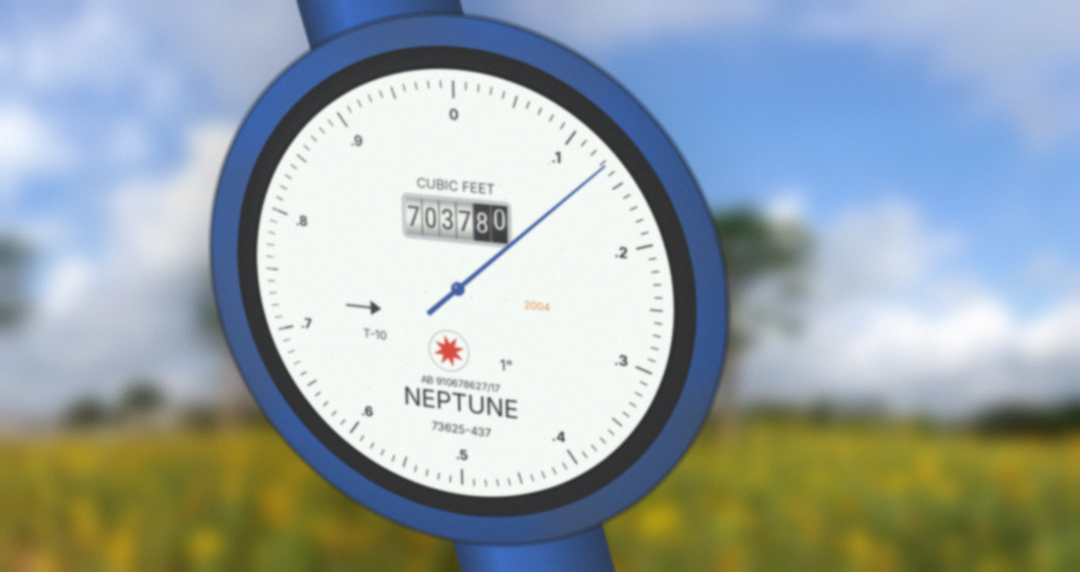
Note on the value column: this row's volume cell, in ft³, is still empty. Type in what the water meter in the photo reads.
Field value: 703780.13 ft³
